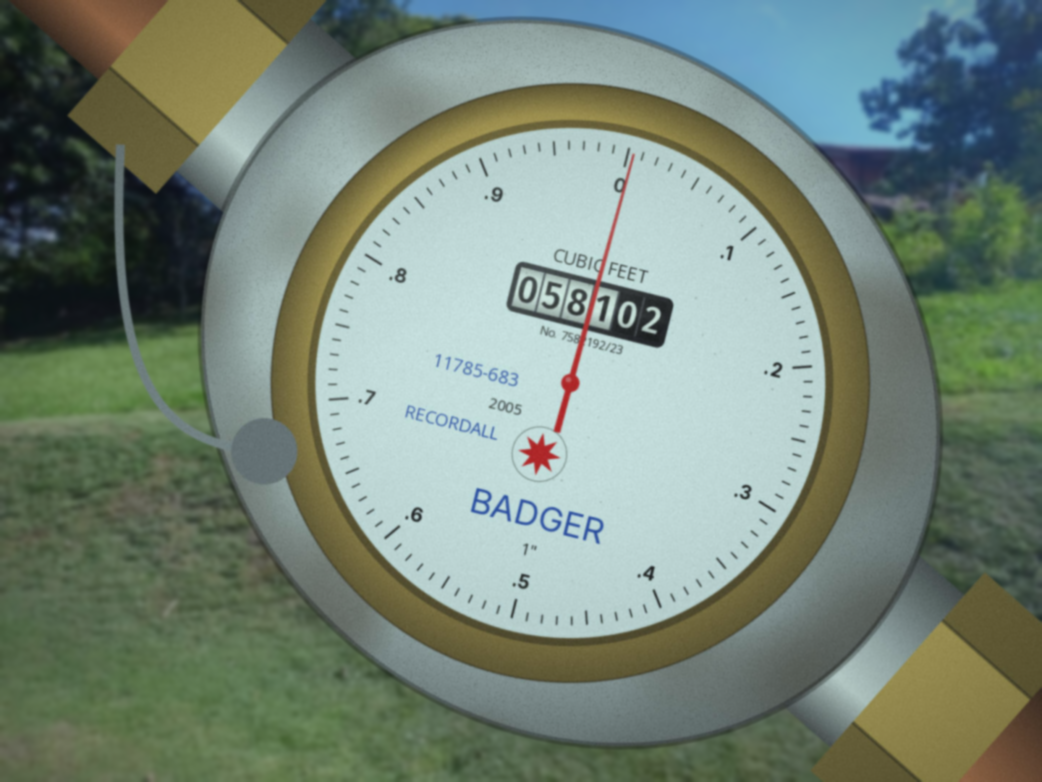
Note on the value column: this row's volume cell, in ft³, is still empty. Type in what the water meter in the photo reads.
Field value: 58102.00 ft³
